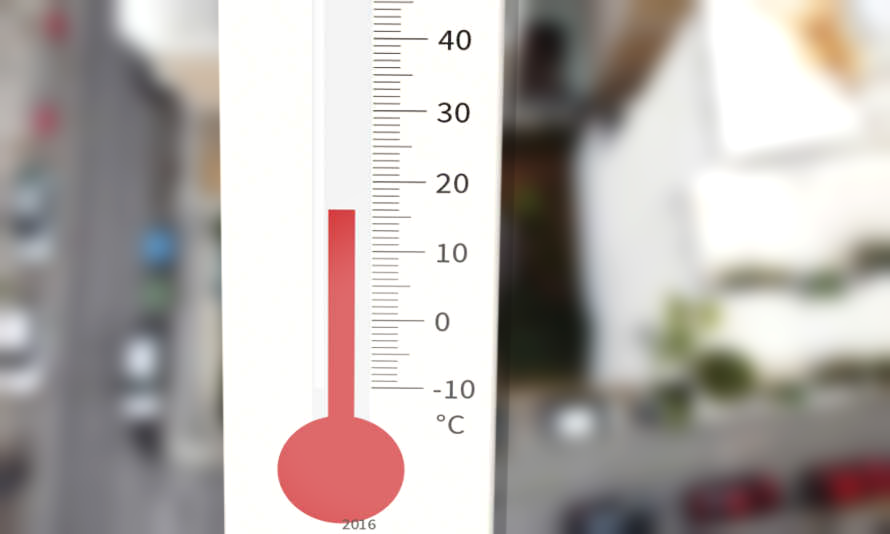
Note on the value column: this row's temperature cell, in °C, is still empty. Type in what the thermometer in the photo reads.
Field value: 16 °C
